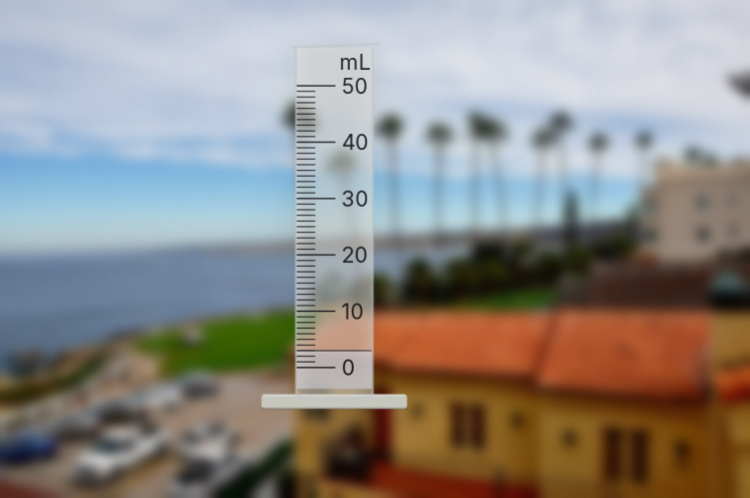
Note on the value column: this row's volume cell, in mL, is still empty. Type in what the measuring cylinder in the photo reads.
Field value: 3 mL
